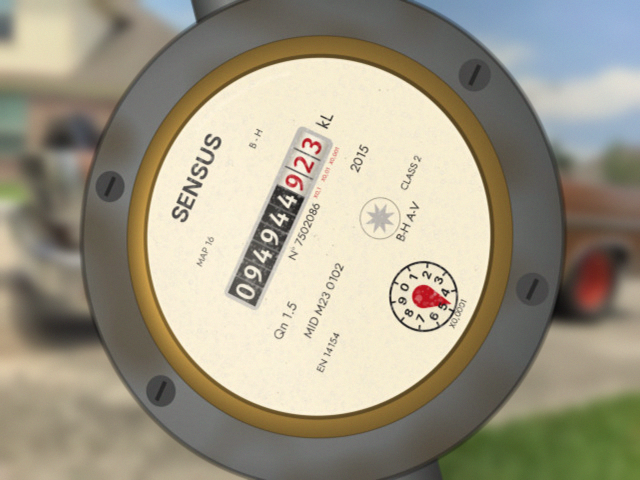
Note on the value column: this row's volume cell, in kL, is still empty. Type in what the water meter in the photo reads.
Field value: 94944.9234 kL
